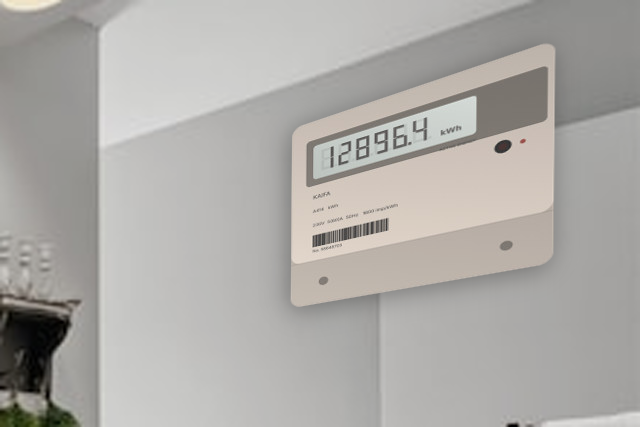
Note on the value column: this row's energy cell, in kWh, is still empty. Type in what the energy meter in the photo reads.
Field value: 12896.4 kWh
